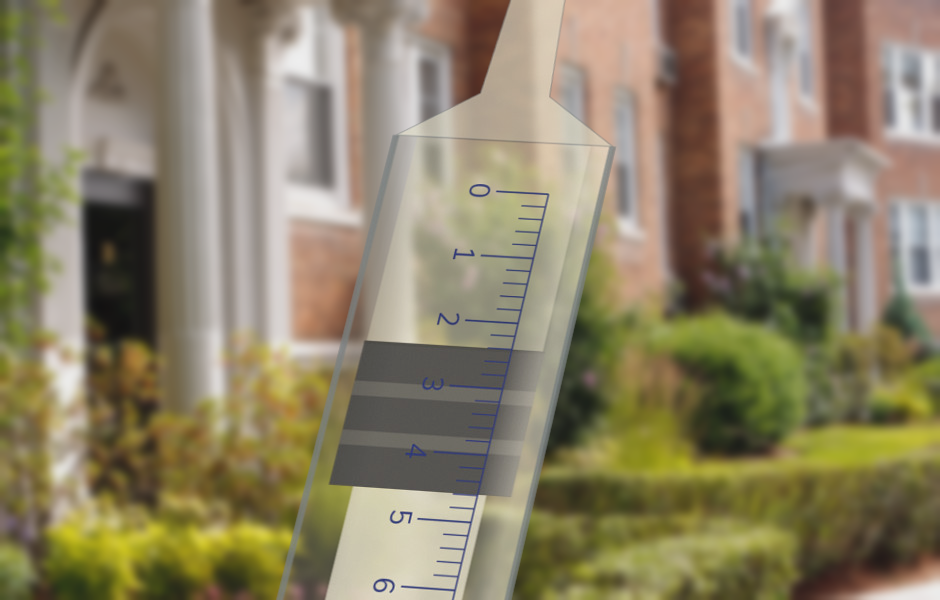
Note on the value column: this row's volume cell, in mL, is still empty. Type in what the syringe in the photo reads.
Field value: 2.4 mL
